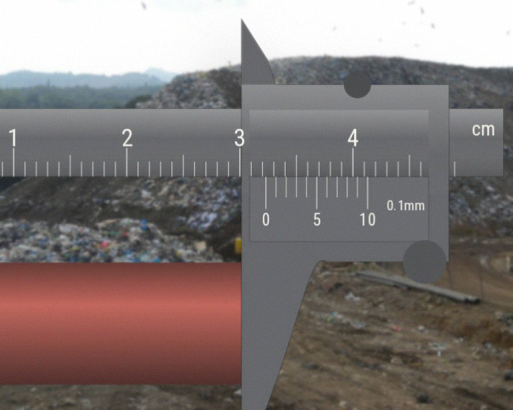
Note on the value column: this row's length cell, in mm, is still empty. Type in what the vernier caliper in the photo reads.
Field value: 32.3 mm
